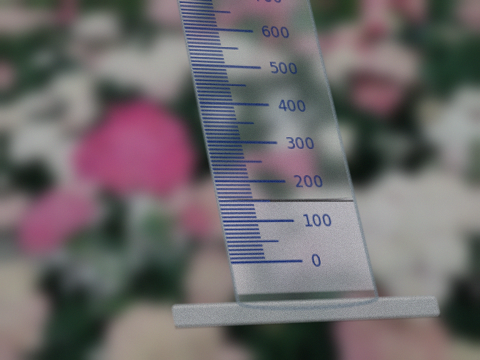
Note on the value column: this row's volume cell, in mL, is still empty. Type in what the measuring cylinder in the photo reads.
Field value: 150 mL
